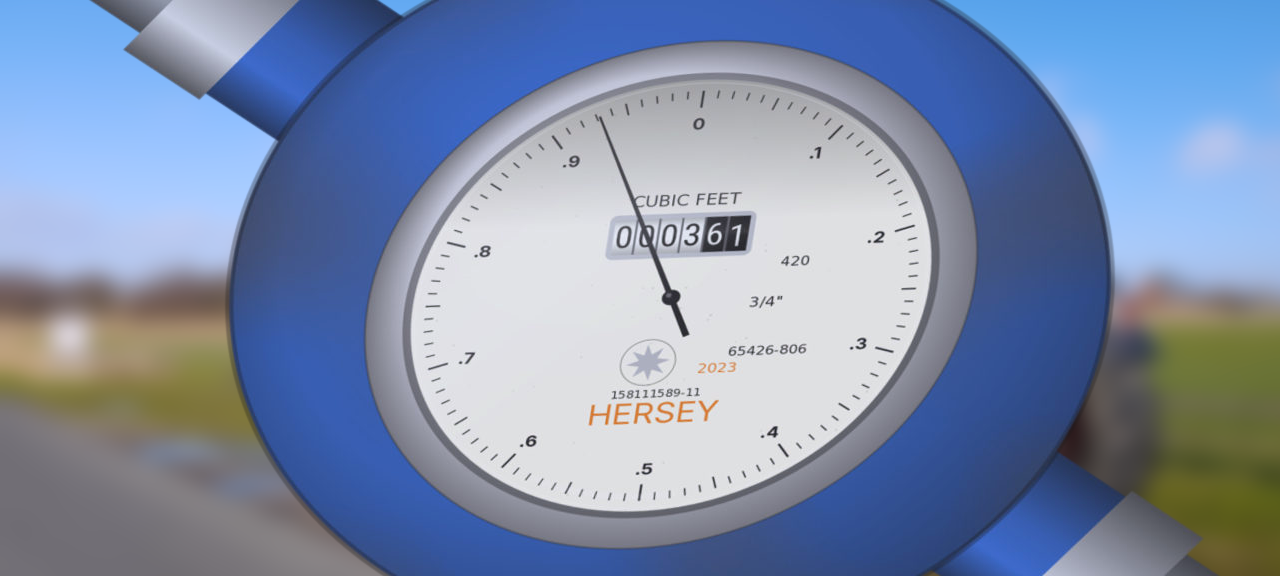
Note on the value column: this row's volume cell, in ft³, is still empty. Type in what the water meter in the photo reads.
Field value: 360.93 ft³
